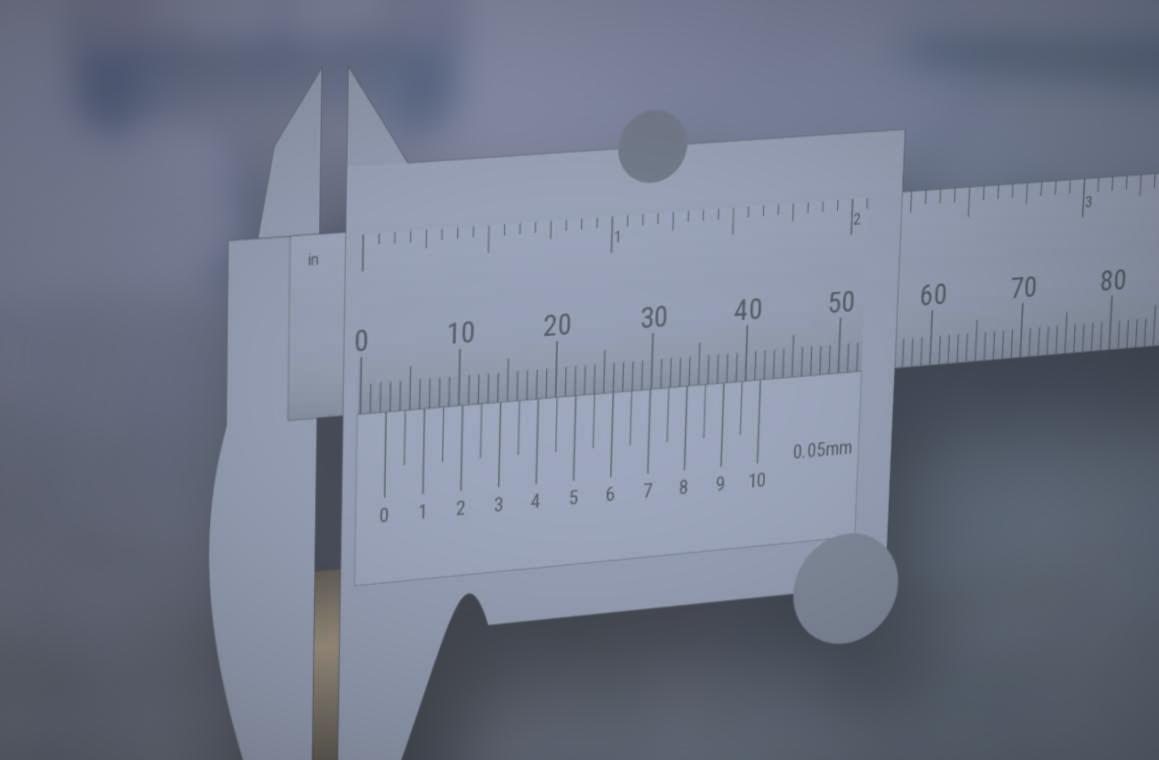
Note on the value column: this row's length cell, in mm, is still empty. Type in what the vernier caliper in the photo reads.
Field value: 2.6 mm
